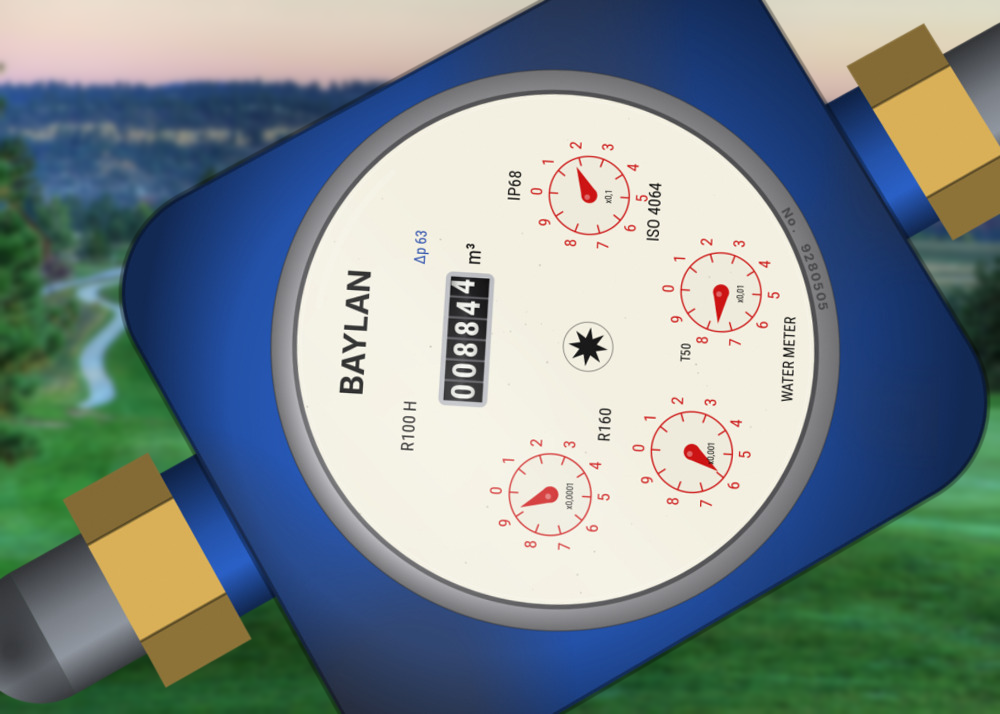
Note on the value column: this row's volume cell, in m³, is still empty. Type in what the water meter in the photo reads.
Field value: 8844.1759 m³
